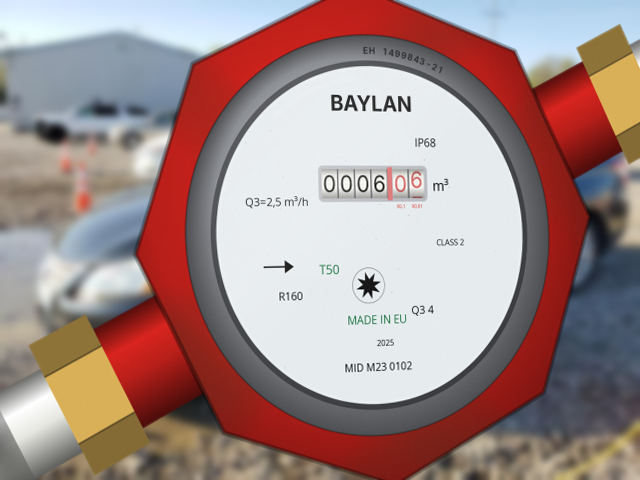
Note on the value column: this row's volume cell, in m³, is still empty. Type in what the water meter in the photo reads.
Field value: 6.06 m³
